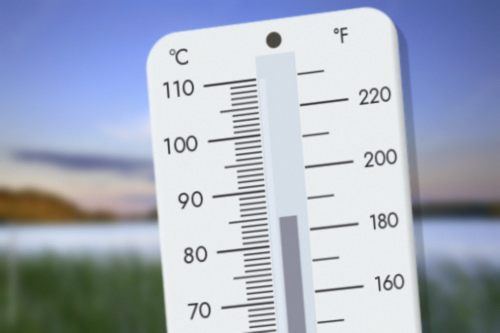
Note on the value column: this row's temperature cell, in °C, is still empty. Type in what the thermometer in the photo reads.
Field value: 85 °C
